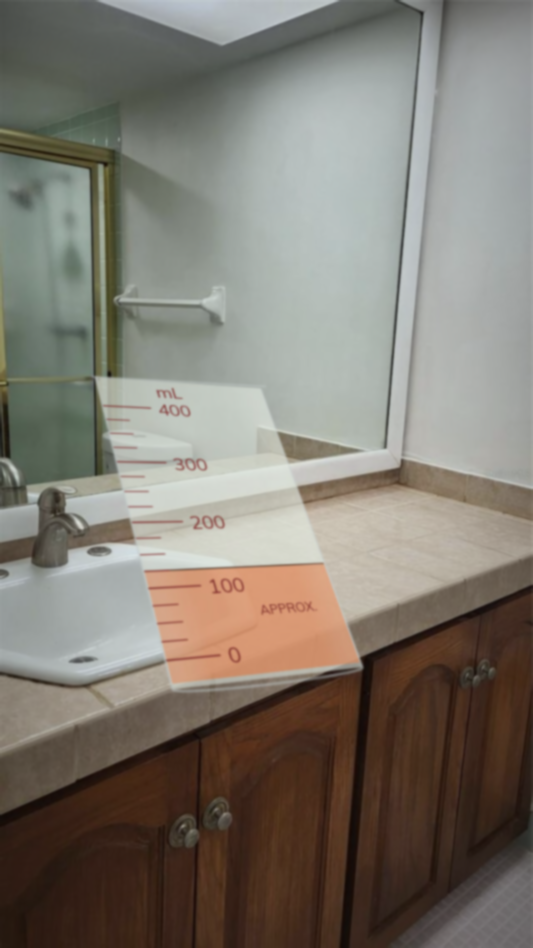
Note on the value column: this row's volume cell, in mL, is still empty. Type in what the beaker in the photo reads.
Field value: 125 mL
